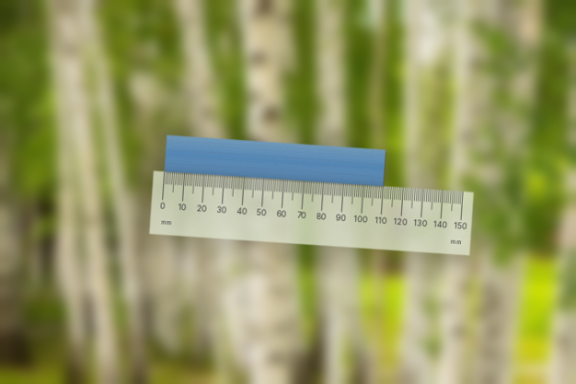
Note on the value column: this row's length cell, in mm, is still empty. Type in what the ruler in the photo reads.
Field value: 110 mm
